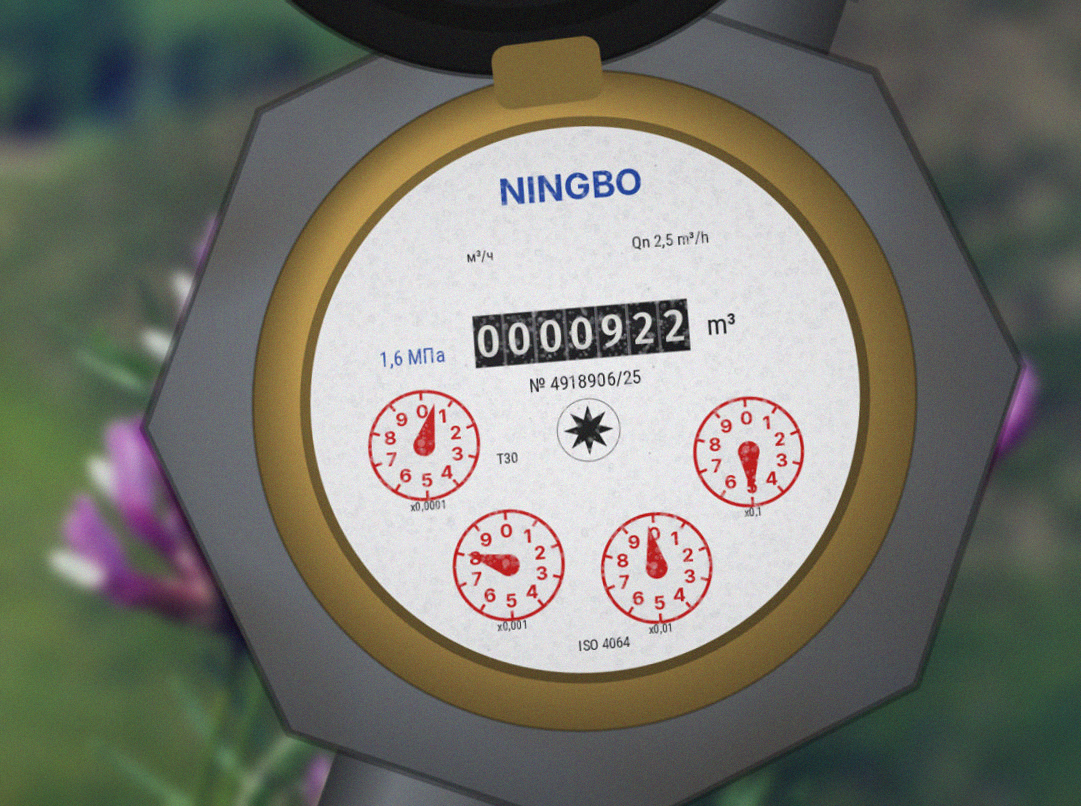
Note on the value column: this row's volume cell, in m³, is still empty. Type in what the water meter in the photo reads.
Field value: 922.4980 m³
